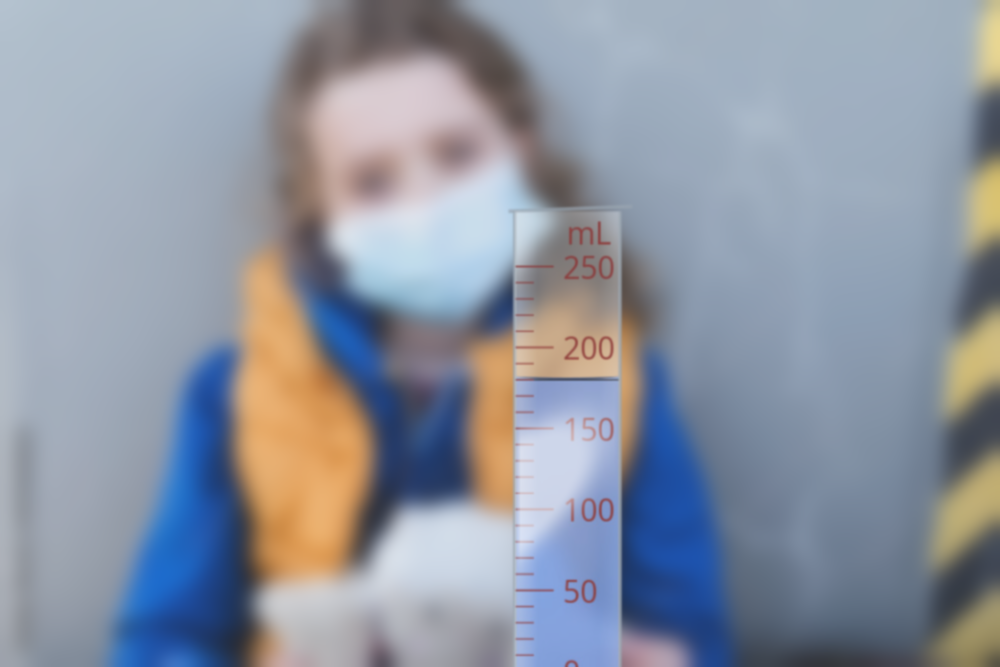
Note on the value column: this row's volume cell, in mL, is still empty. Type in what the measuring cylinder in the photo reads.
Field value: 180 mL
